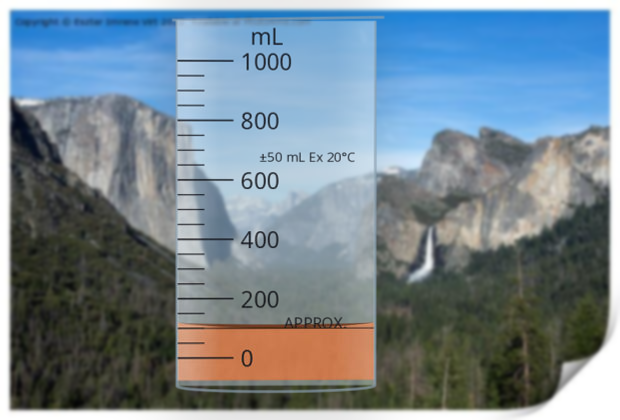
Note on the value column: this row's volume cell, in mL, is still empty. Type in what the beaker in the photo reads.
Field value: 100 mL
